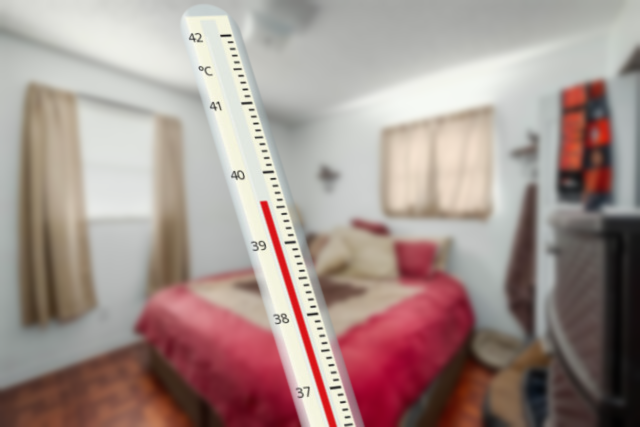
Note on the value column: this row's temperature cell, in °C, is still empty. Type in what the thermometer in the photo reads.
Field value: 39.6 °C
